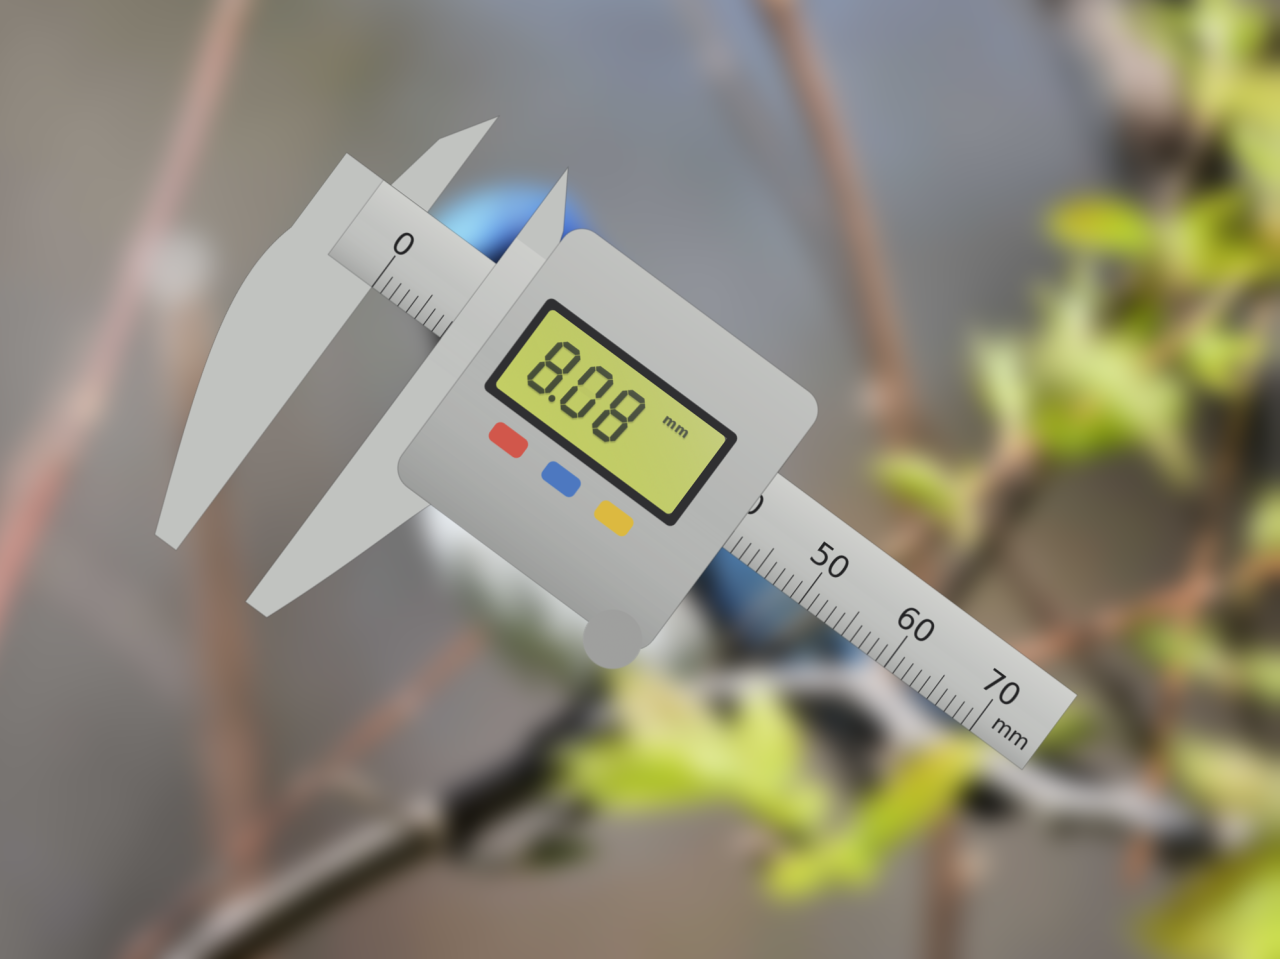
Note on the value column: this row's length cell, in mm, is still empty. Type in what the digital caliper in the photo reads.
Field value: 8.08 mm
